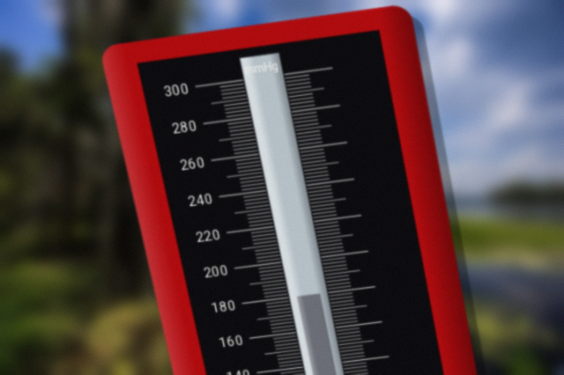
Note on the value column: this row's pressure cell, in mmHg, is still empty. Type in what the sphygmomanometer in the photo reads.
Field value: 180 mmHg
